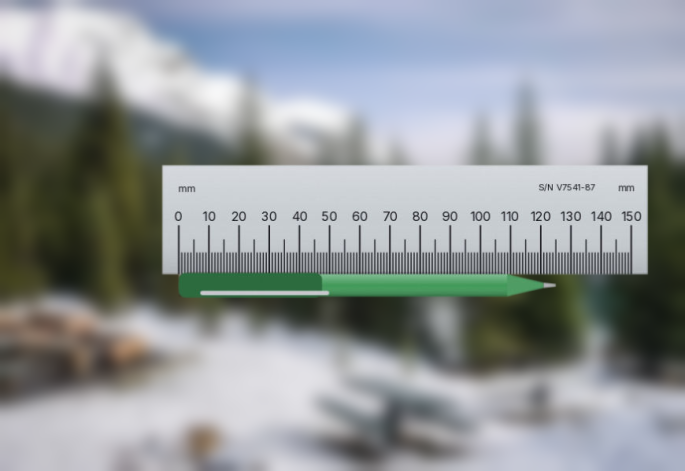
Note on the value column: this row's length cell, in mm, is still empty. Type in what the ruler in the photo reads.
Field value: 125 mm
